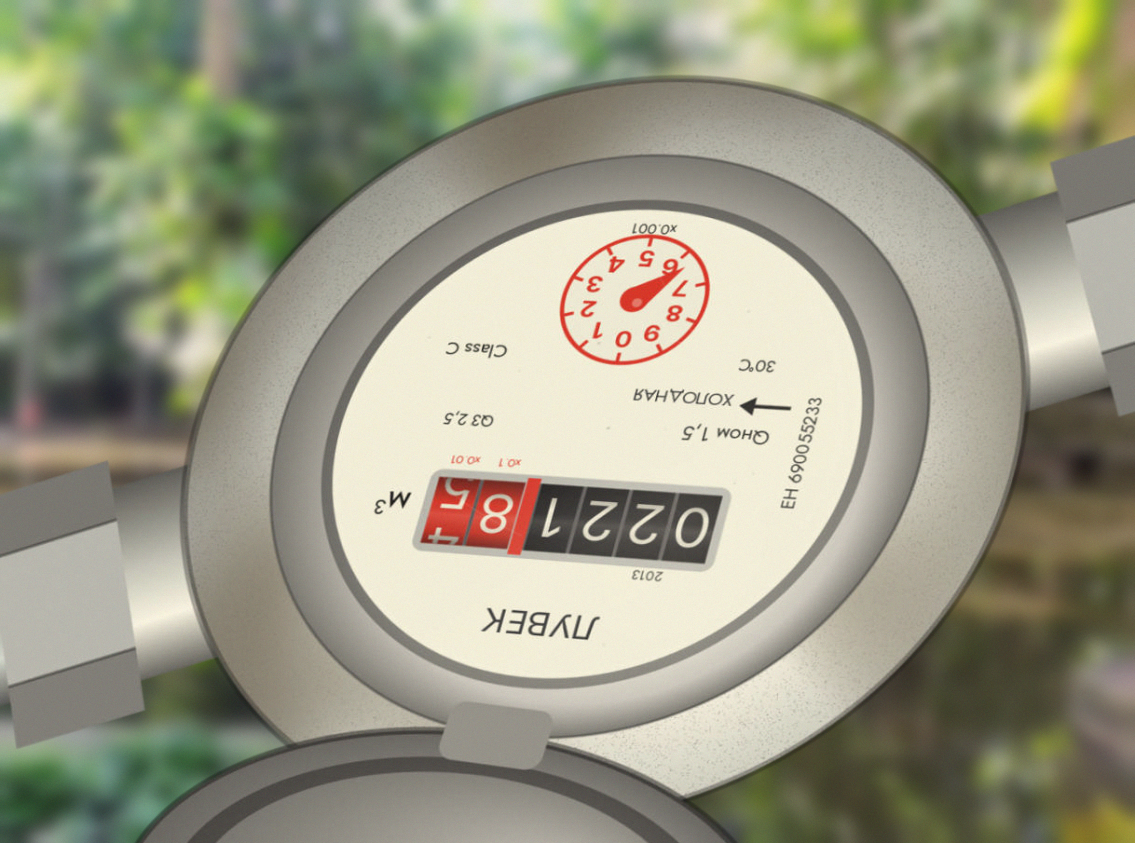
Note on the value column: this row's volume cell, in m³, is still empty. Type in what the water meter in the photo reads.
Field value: 221.846 m³
